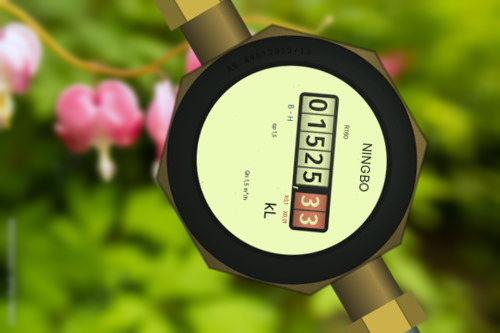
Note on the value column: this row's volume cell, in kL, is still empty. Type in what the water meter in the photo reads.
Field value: 1525.33 kL
